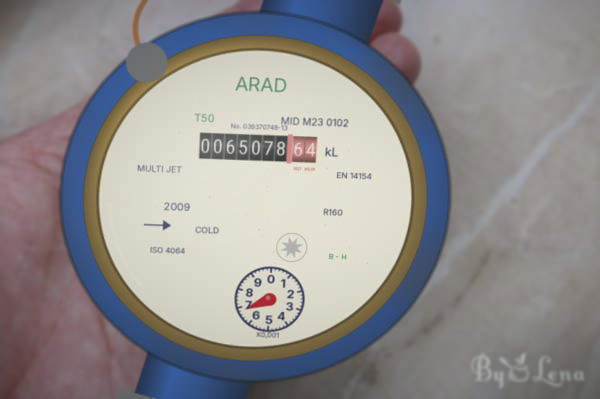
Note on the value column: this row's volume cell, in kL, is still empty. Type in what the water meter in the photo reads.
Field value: 65078.646 kL
